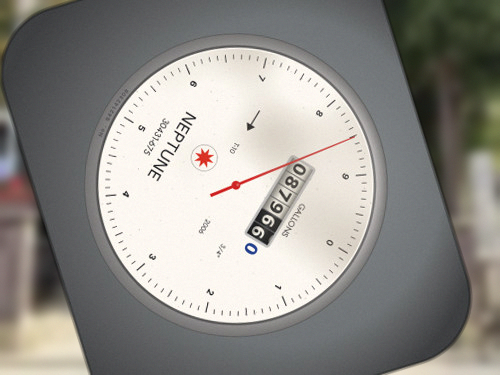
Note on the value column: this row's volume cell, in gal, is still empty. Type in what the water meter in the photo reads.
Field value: 879658.5 gal
